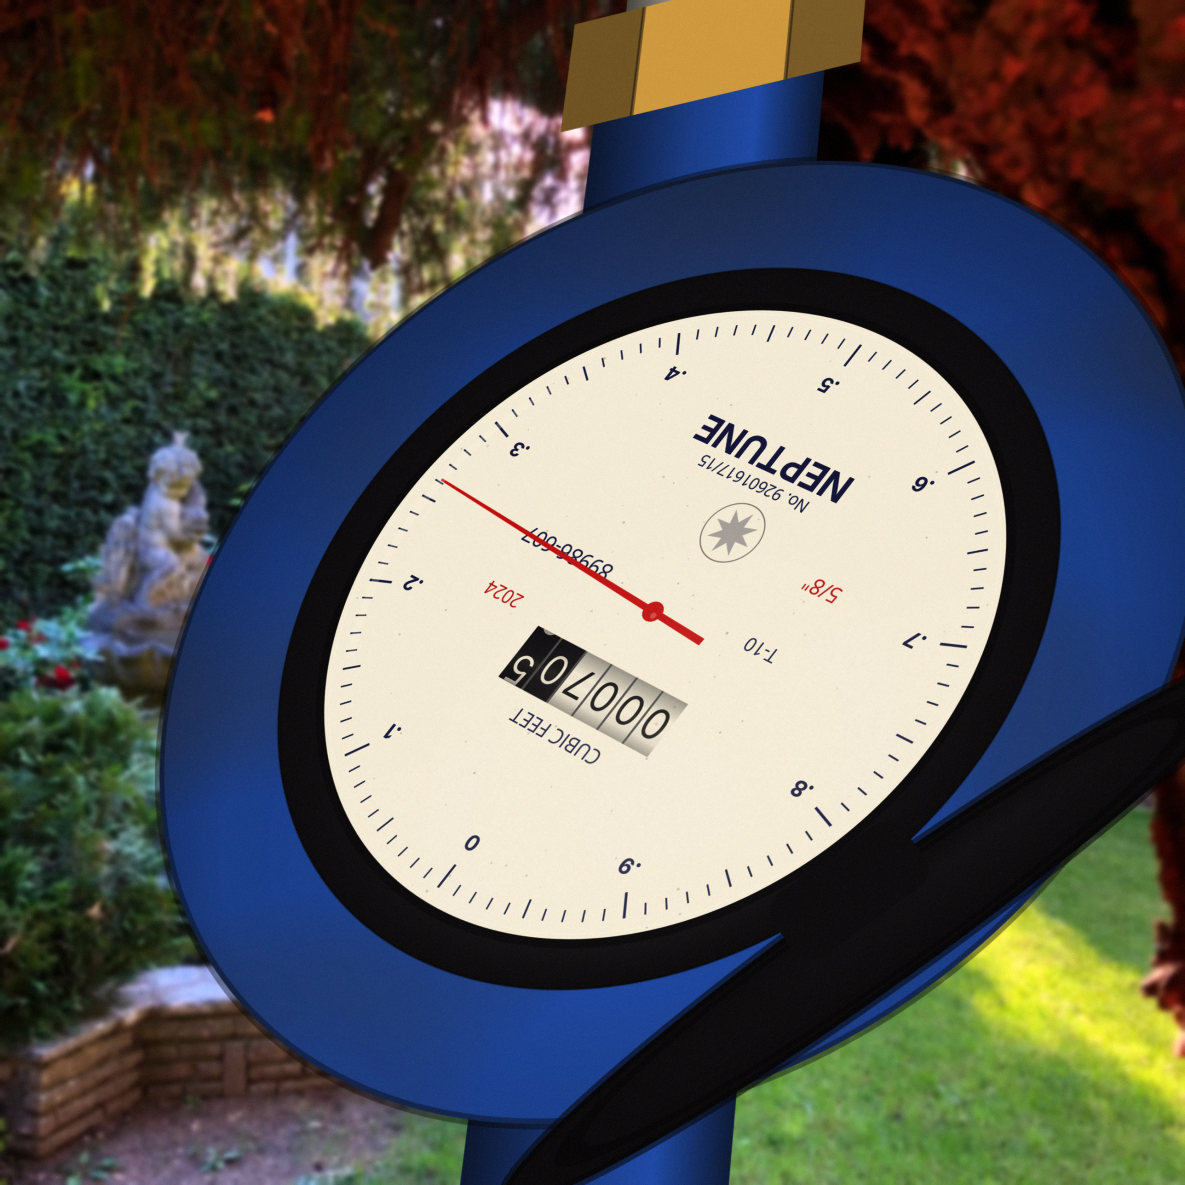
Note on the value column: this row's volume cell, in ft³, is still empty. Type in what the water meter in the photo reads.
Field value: 705.26 ft³
